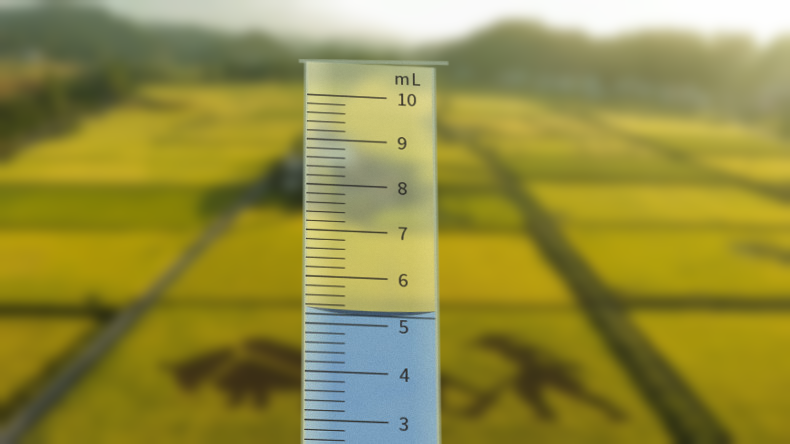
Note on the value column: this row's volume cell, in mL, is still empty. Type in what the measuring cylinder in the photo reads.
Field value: 5.2 mL
